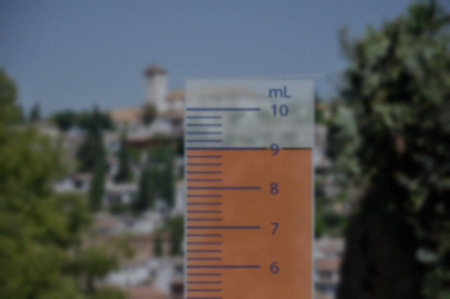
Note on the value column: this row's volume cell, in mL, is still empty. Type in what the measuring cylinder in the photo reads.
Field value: 9 mL
